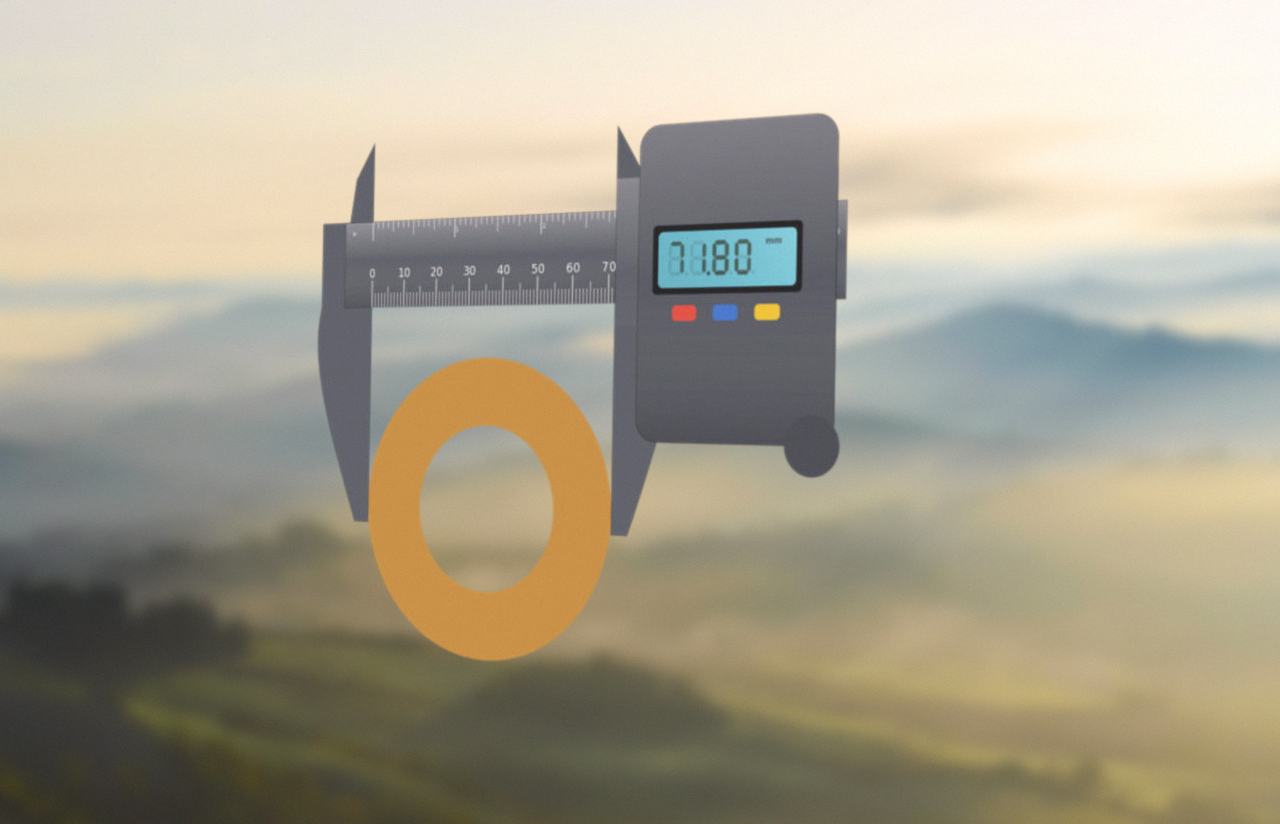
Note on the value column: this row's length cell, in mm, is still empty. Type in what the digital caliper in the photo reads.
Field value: 71.80 mm
